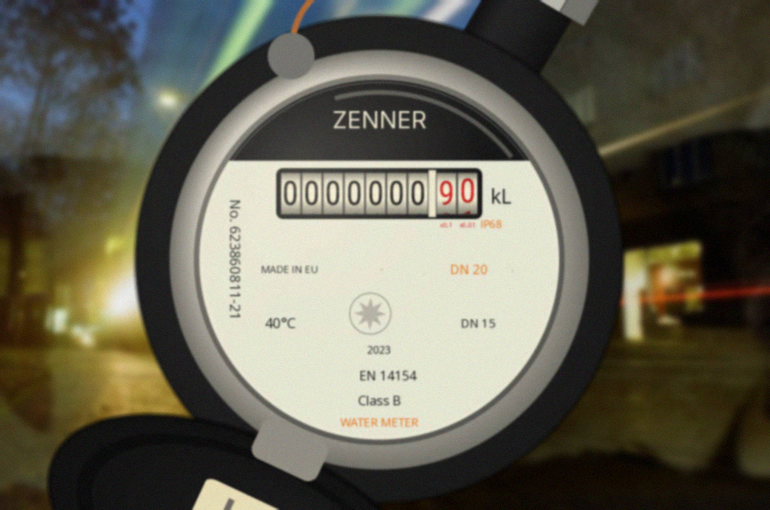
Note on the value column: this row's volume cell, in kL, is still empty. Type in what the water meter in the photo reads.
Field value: 0.90 kL
